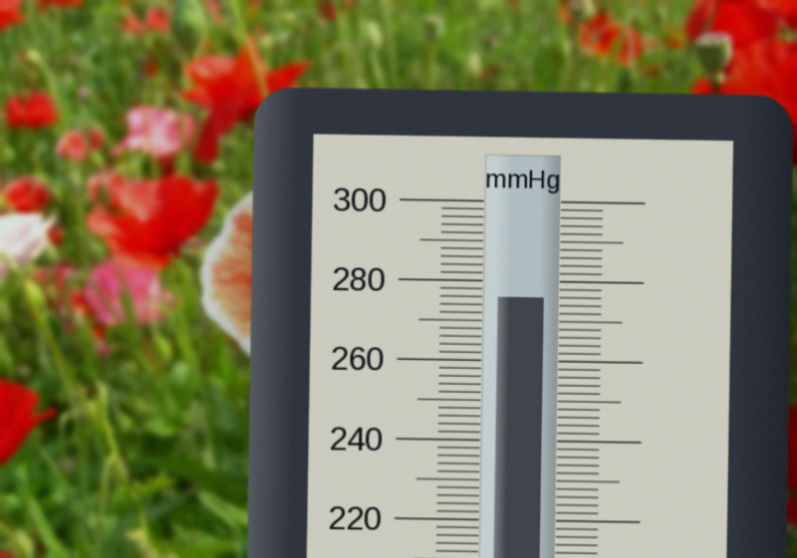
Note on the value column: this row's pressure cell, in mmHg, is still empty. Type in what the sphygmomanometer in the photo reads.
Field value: 276 mmHg
